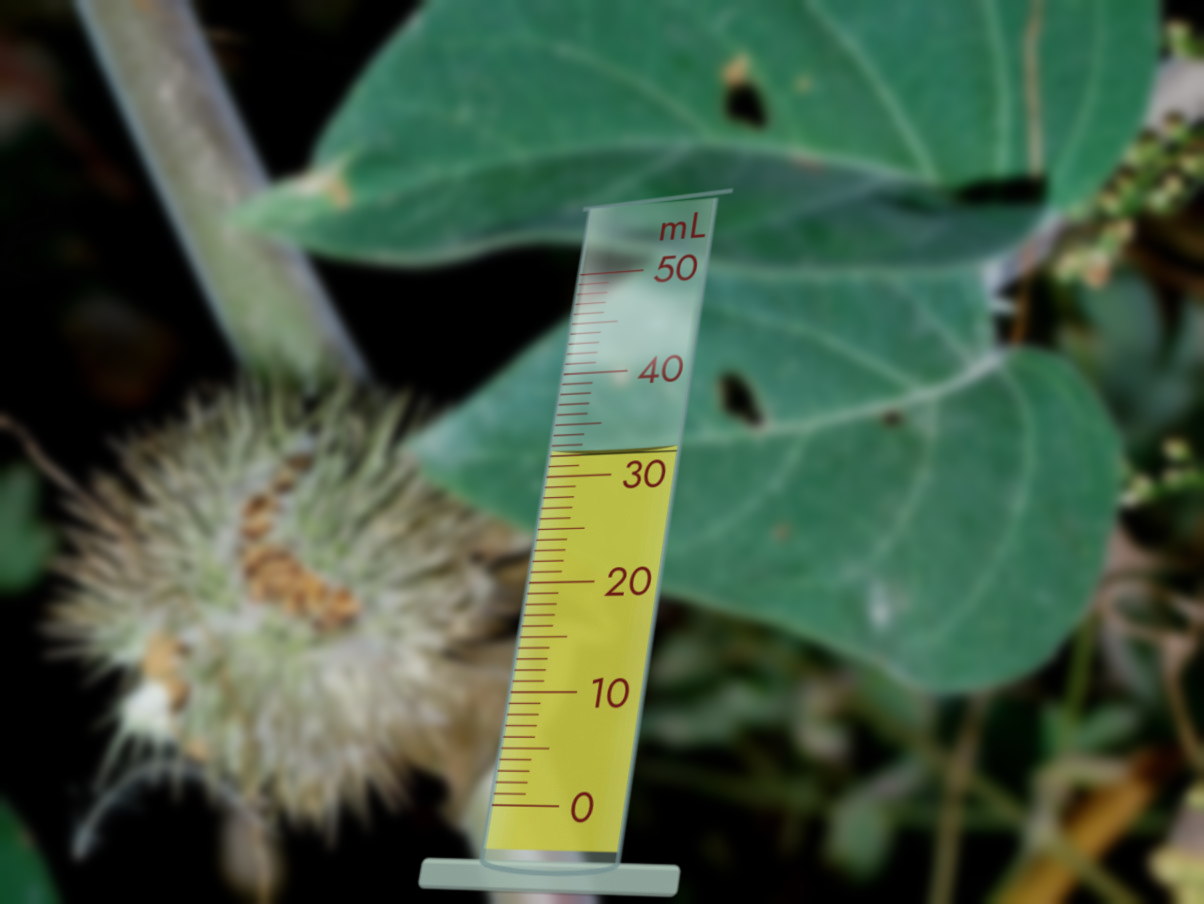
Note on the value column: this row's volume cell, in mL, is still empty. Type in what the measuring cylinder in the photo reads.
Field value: 32 mL
